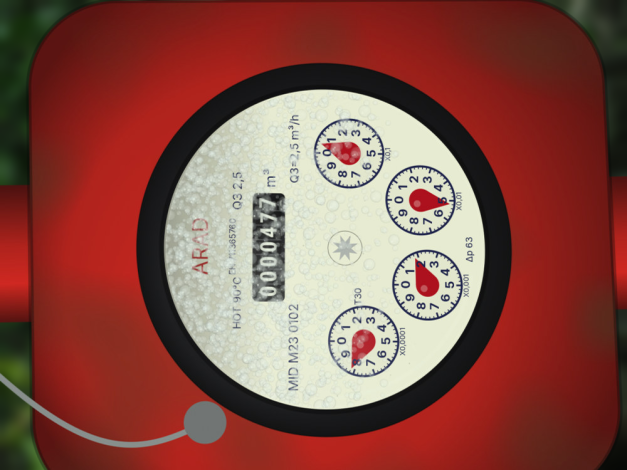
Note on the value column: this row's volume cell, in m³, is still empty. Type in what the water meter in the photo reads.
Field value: 477.0518 m³
